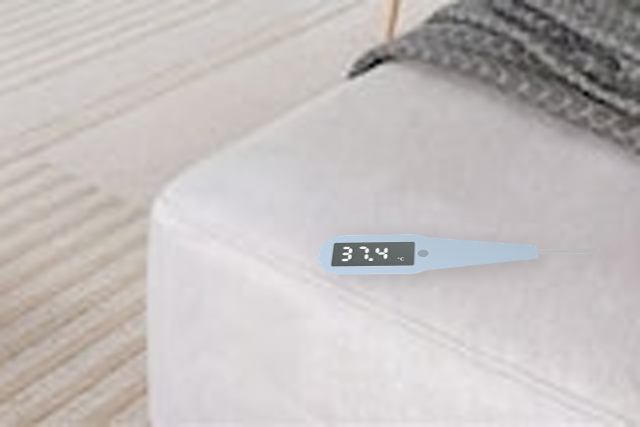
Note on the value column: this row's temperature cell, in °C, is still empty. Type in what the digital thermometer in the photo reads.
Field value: 37.4 °C
